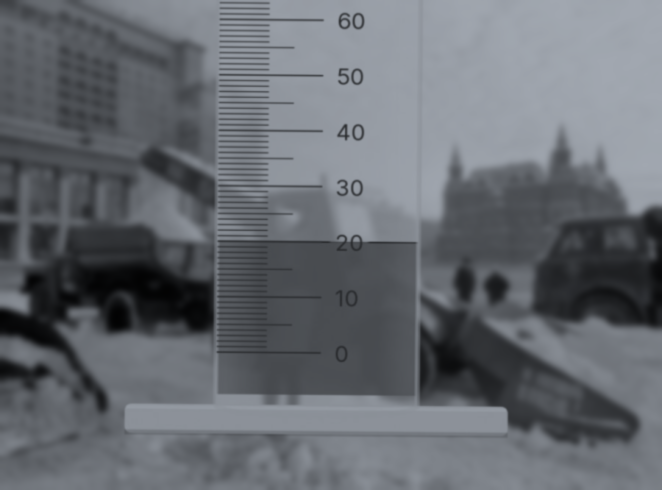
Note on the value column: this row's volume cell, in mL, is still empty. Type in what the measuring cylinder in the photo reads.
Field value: 20 mL
